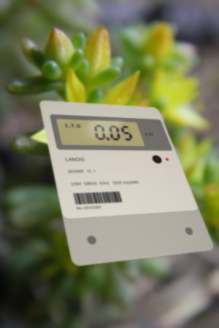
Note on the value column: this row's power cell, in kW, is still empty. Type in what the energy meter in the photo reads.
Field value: 0.05 kW
